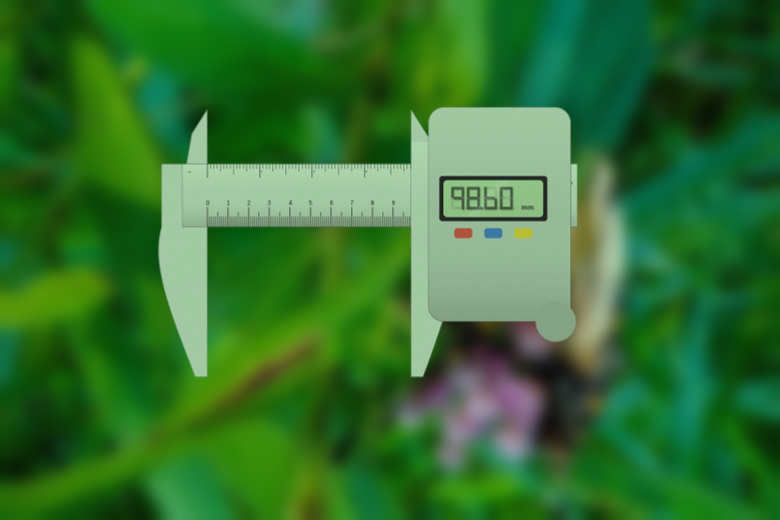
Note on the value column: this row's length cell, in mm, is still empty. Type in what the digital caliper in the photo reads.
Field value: 98.60 mm
